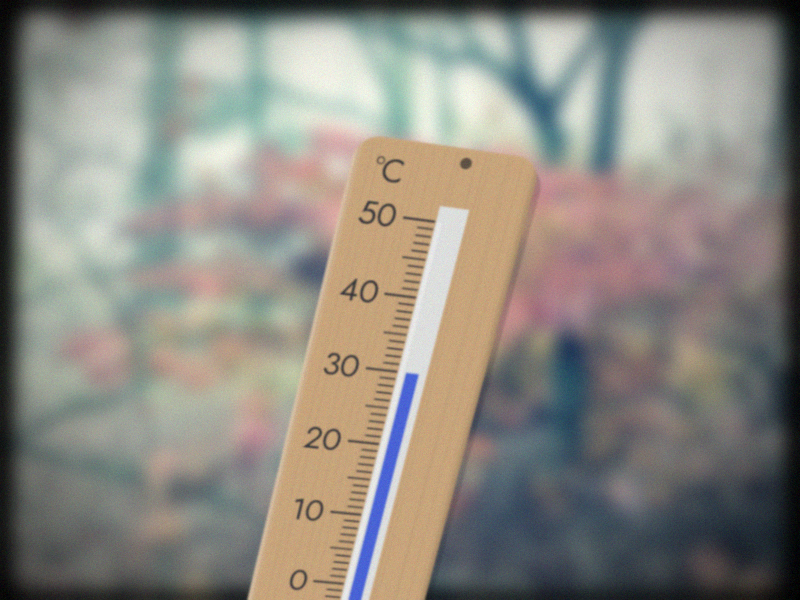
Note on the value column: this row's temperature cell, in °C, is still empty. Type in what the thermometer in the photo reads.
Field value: 30 °C
